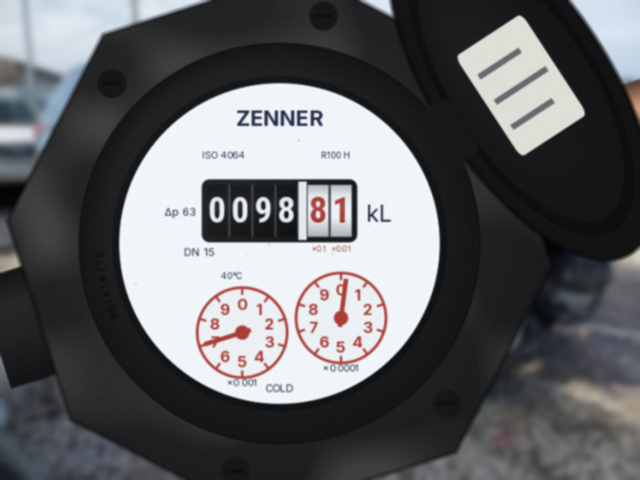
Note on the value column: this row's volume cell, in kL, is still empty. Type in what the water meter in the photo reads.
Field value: 98.8170 kL
